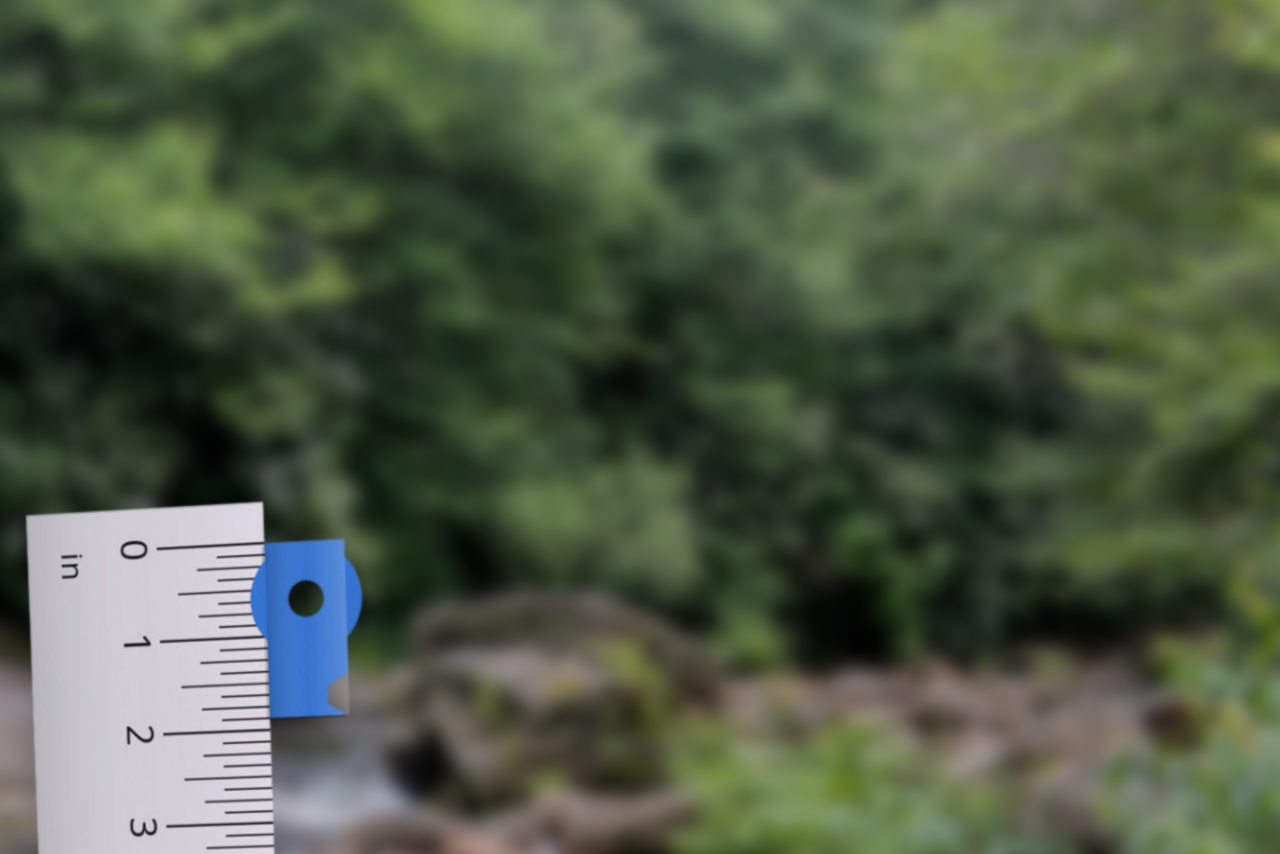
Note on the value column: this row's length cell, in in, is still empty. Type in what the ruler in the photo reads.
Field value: 1.875 in
